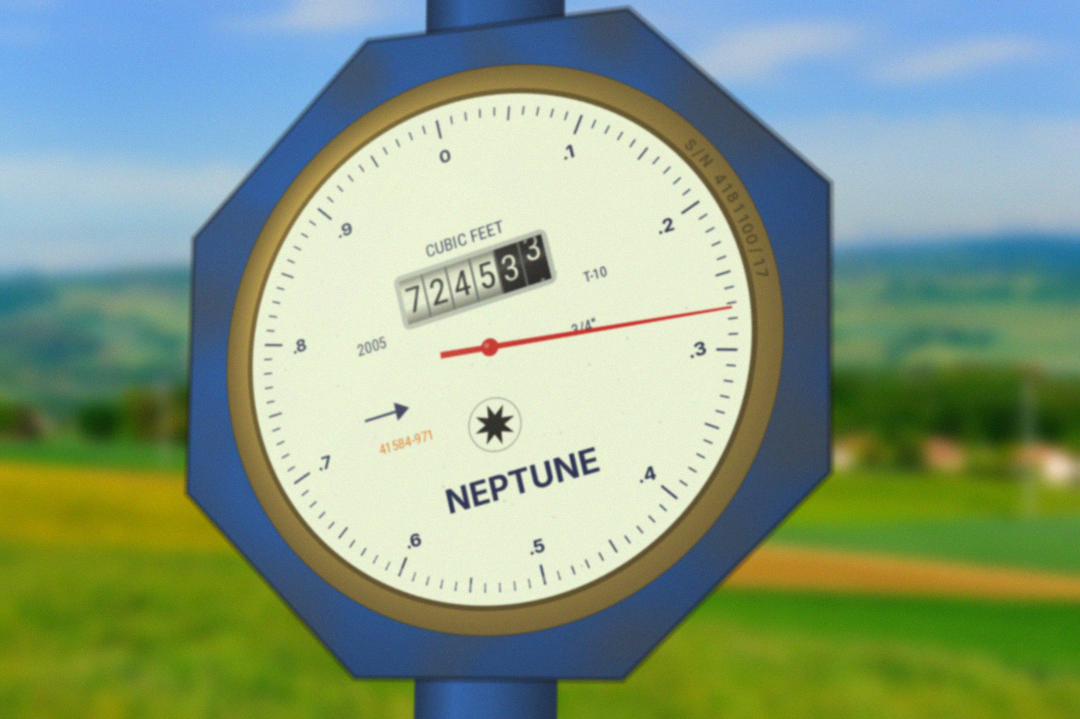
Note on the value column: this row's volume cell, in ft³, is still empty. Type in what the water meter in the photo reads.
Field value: 724533.27 ft³
